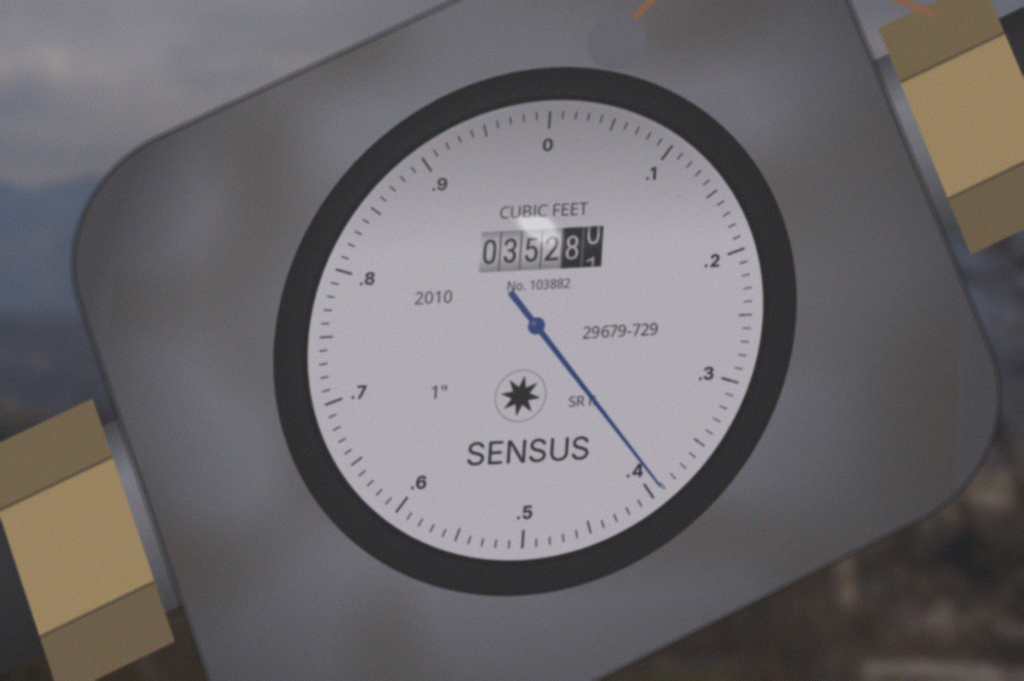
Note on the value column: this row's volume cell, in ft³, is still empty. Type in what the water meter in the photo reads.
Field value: 35280.39 ft³
